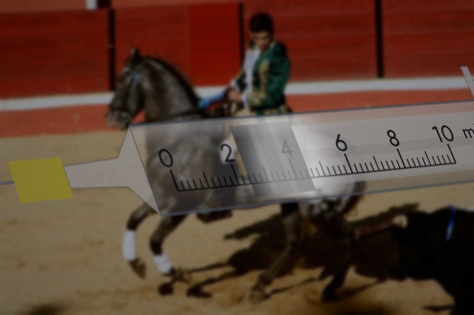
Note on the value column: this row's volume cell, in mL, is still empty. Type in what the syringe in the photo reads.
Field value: 2.4 mL
